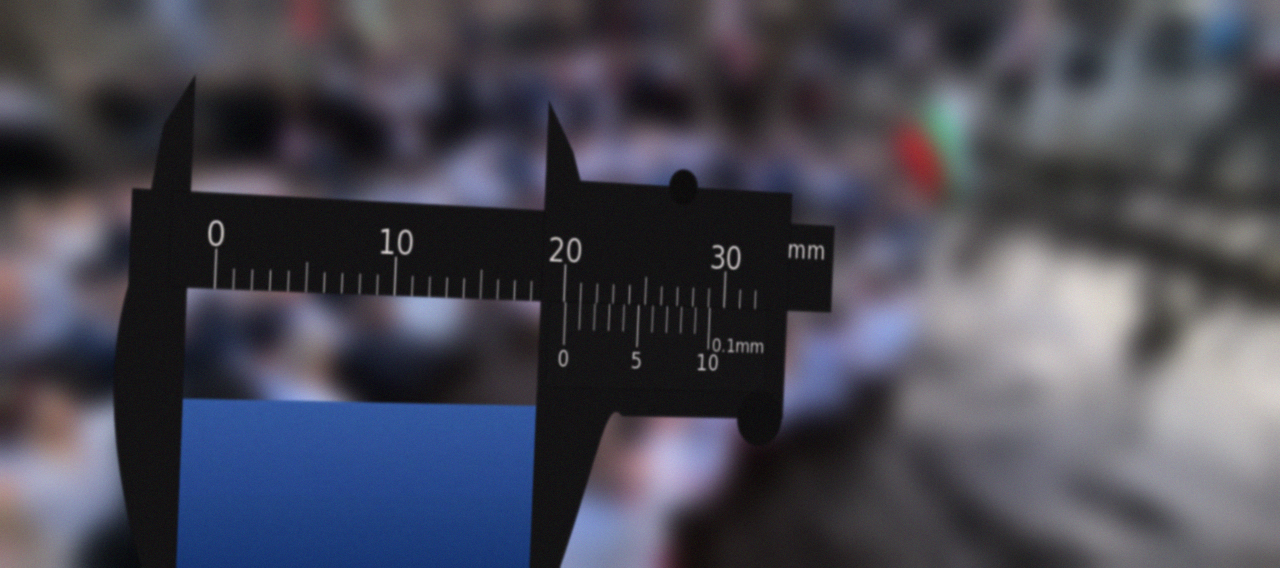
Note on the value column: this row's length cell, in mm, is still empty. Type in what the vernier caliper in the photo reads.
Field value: 20.1 mm
